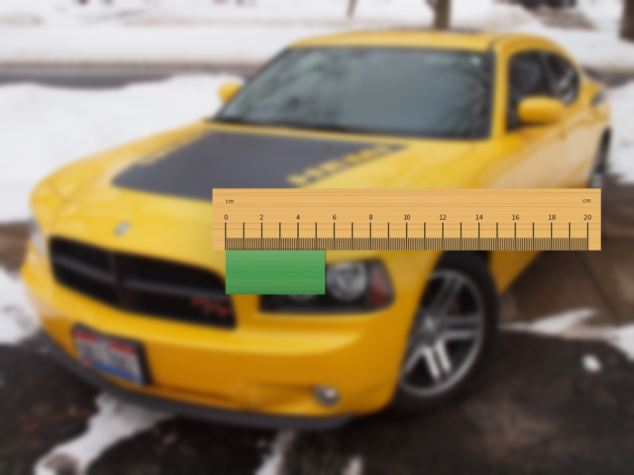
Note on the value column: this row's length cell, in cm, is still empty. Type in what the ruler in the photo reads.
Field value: 5.5 cm
